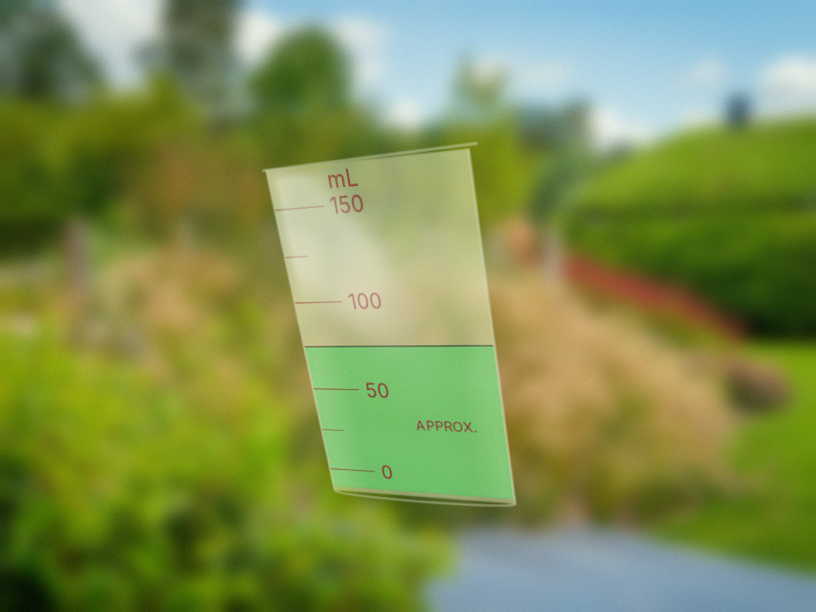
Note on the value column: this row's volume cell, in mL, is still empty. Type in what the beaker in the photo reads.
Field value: 75 mL
